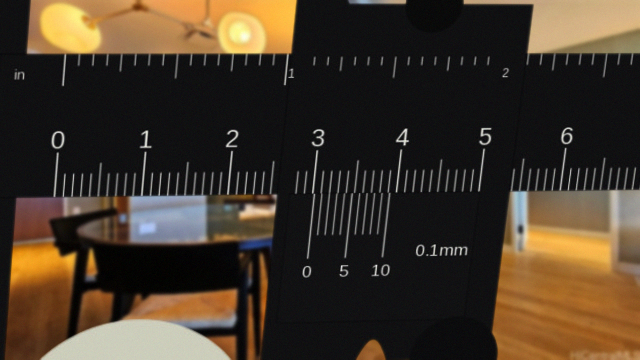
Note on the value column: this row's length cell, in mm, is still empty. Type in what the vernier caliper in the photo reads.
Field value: 30.2 mm
